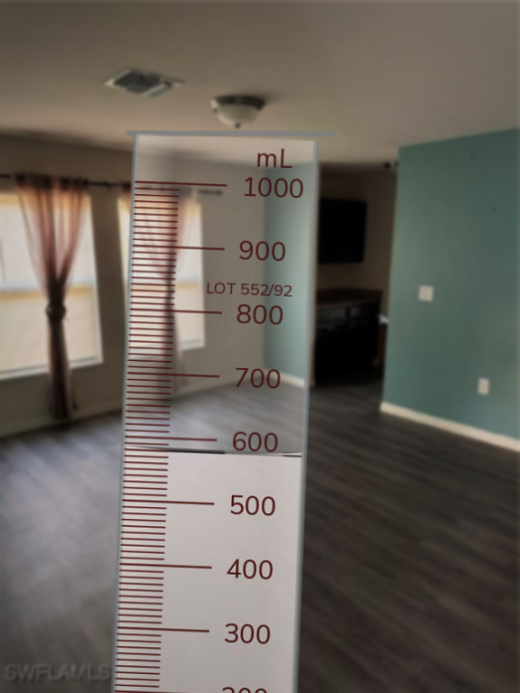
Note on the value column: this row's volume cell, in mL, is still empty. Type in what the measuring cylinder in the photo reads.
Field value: 580 mL
